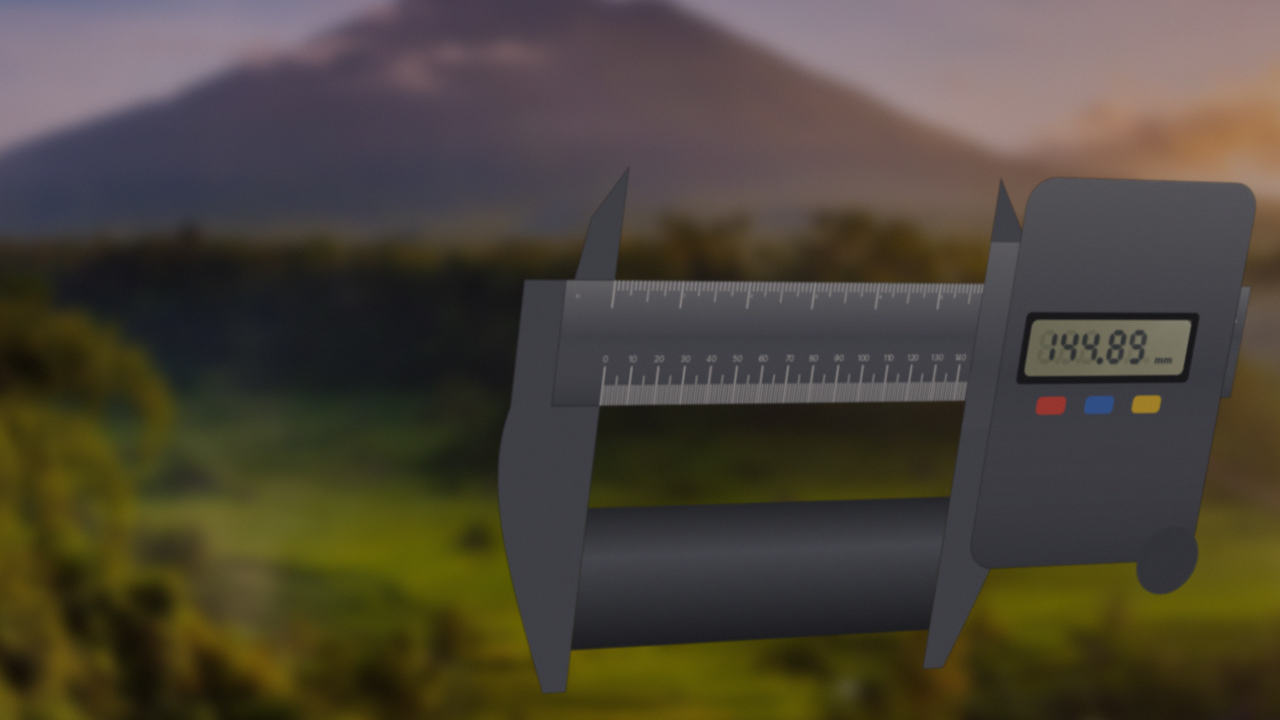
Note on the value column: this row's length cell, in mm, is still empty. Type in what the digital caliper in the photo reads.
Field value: 144.89 mm
